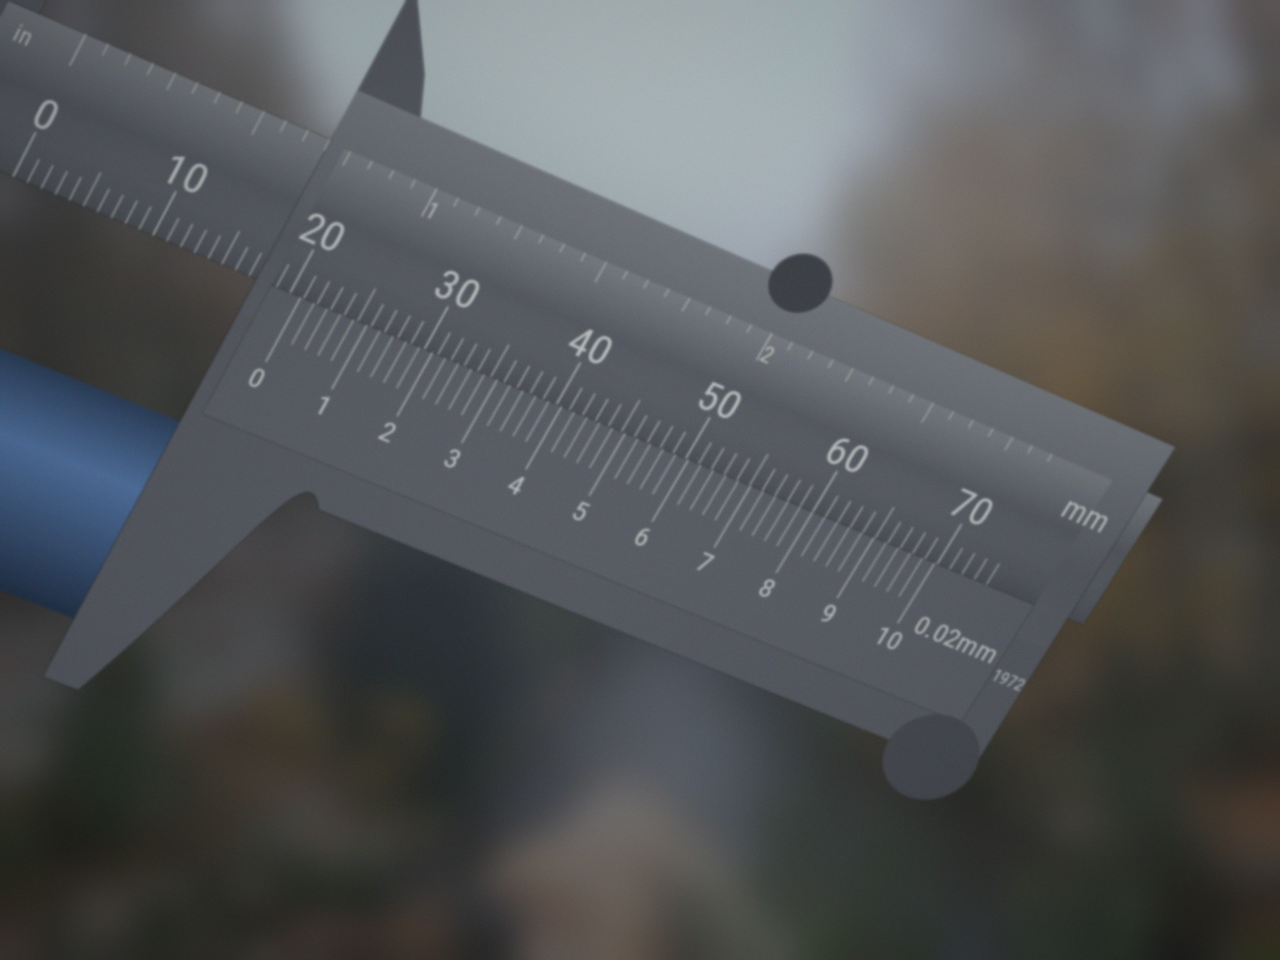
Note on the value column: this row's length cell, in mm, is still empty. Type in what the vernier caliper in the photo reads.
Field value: 20.8 mm
